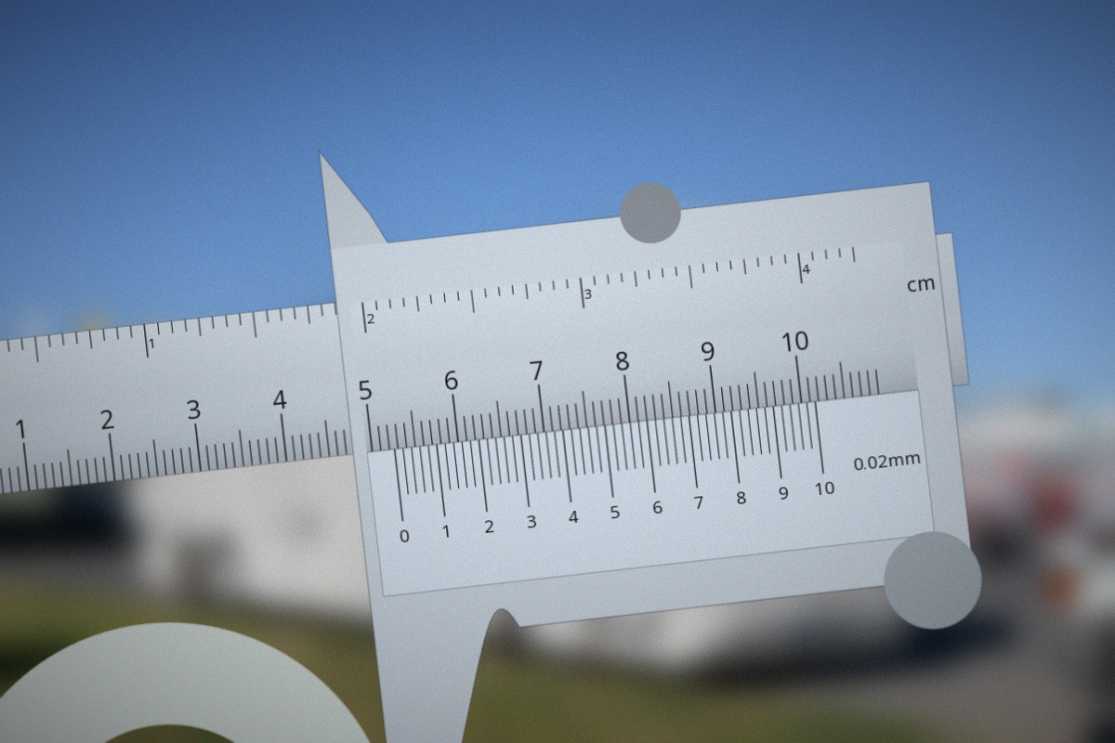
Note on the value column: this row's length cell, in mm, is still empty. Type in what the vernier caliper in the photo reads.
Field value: 52.6 mm
